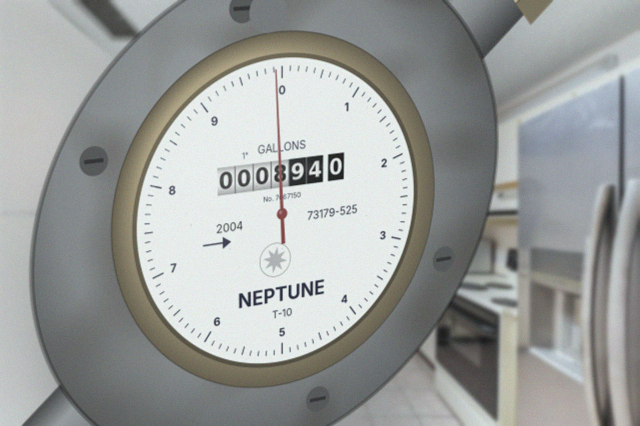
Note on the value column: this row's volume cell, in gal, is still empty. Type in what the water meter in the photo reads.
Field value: 8939.9 gal
